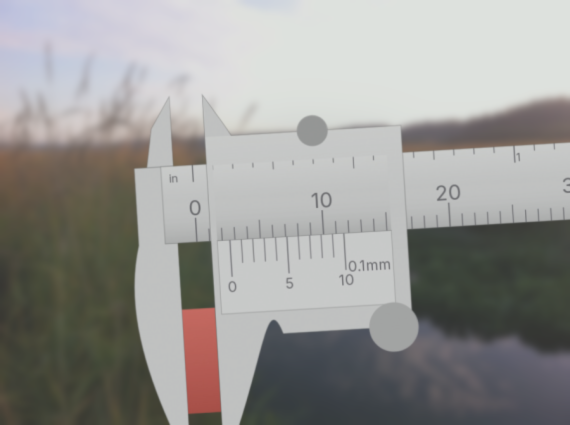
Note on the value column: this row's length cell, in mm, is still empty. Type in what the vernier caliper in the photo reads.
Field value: 2.6 mm
